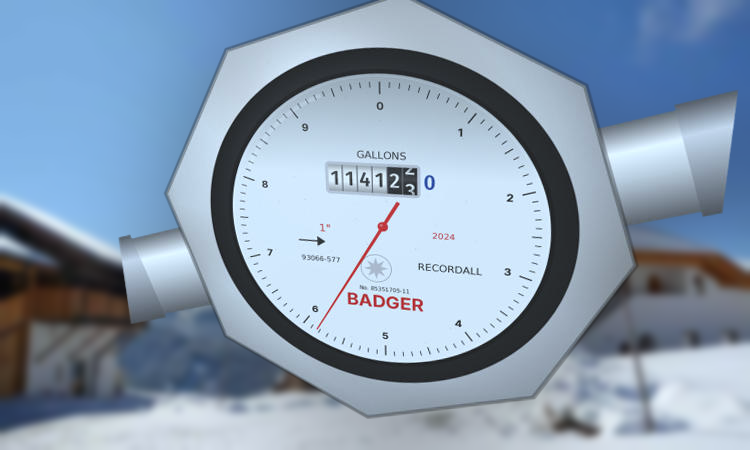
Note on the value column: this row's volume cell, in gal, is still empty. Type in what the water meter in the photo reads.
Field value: 1141225.8 gal
